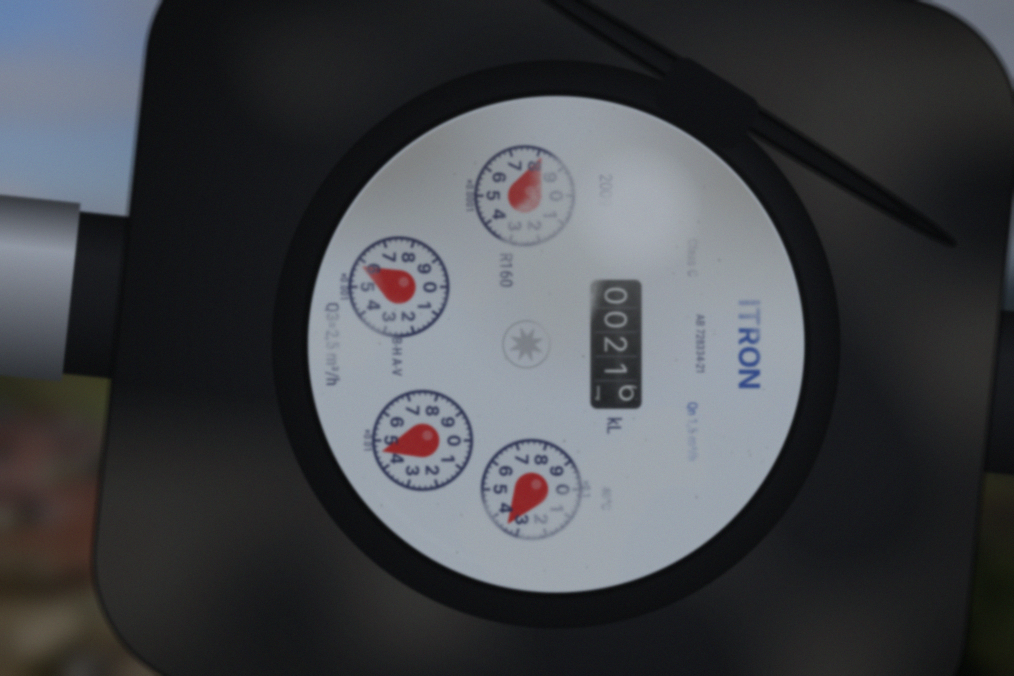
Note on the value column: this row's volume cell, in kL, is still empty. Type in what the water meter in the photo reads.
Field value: 216.3458 kL
